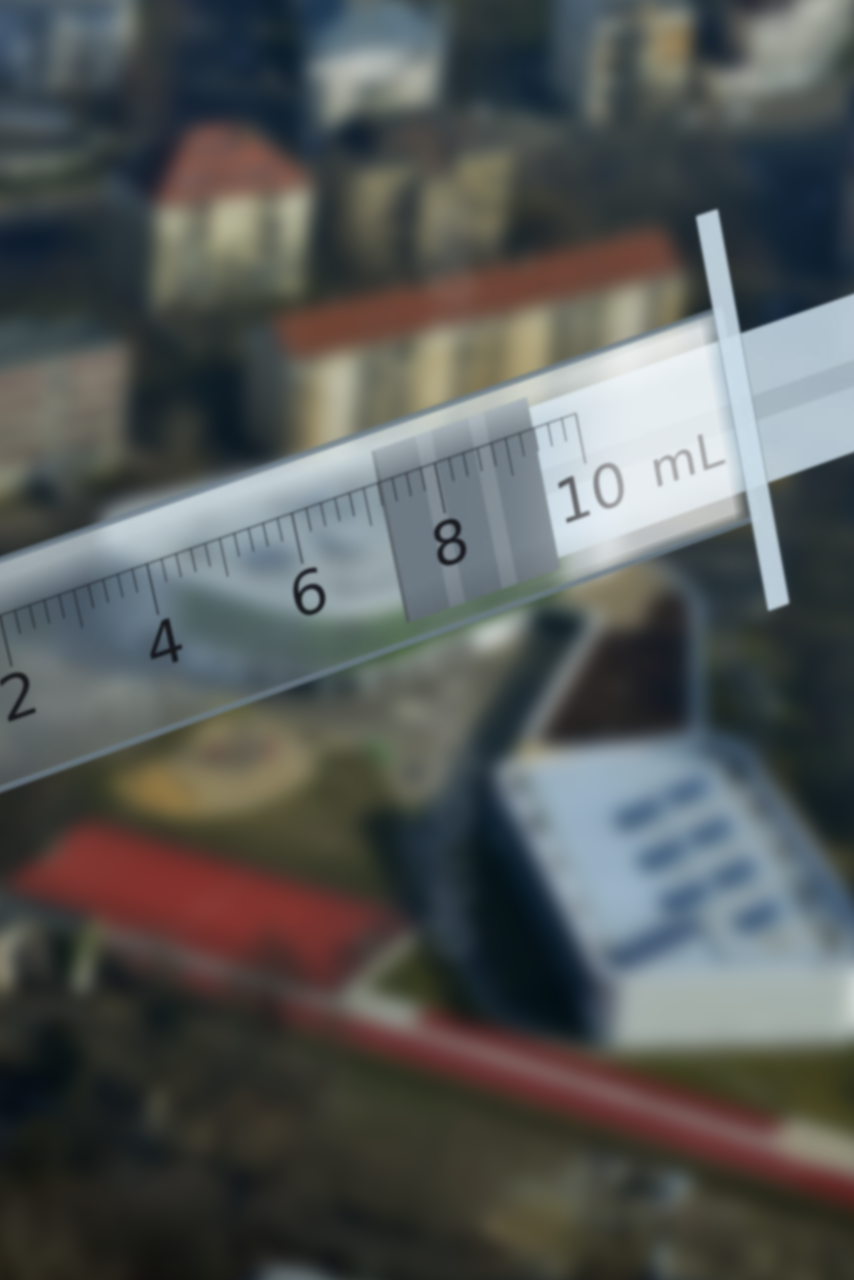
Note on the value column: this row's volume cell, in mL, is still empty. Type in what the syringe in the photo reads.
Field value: 7.2 mL
